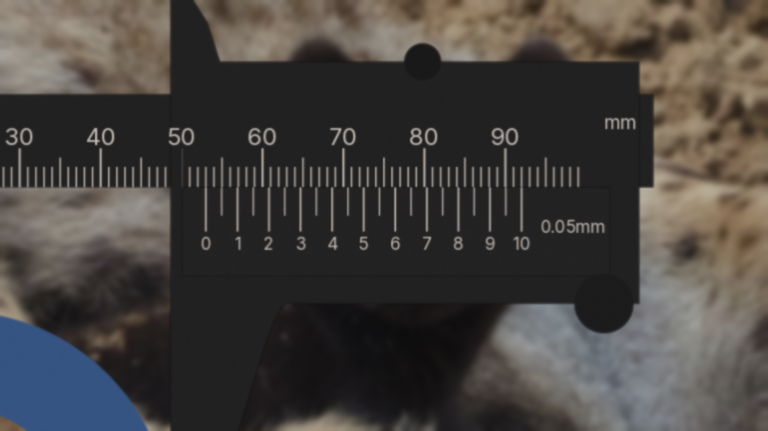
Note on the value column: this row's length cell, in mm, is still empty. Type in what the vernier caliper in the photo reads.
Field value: 53.0 mm
